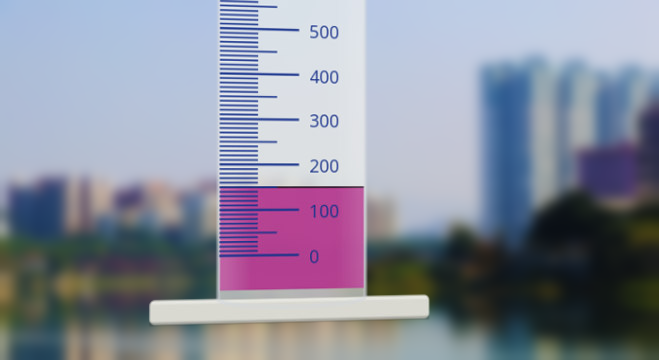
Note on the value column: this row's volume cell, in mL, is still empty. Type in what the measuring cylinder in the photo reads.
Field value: 150 mL
